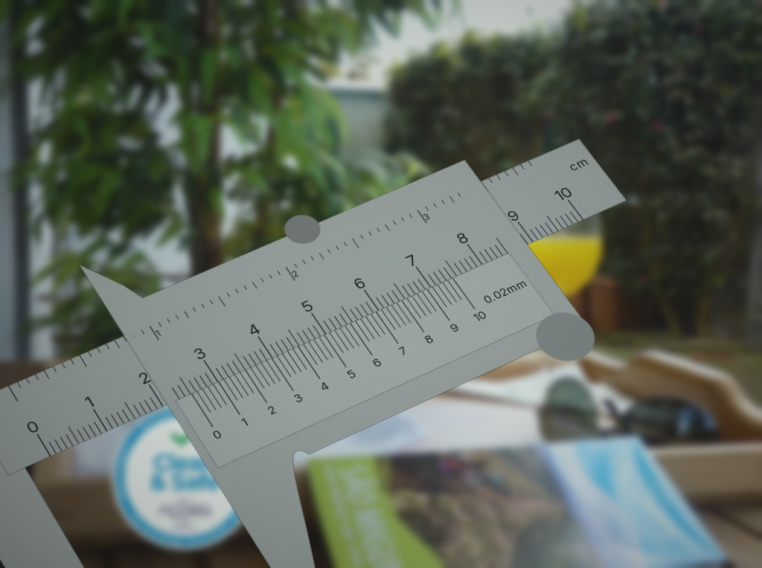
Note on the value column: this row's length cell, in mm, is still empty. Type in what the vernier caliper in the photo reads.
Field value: 25.2 mm
